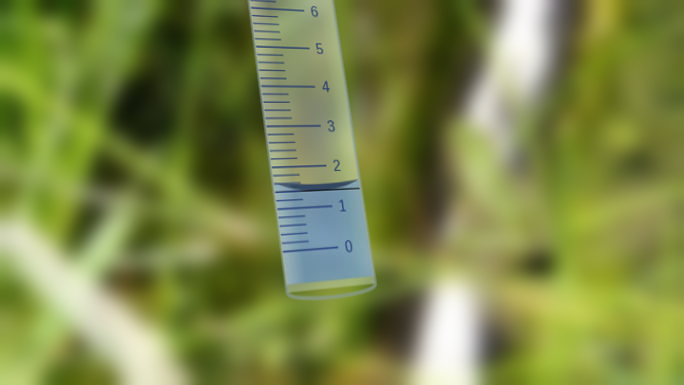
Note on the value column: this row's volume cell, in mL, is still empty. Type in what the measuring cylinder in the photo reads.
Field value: 1.4 mL
